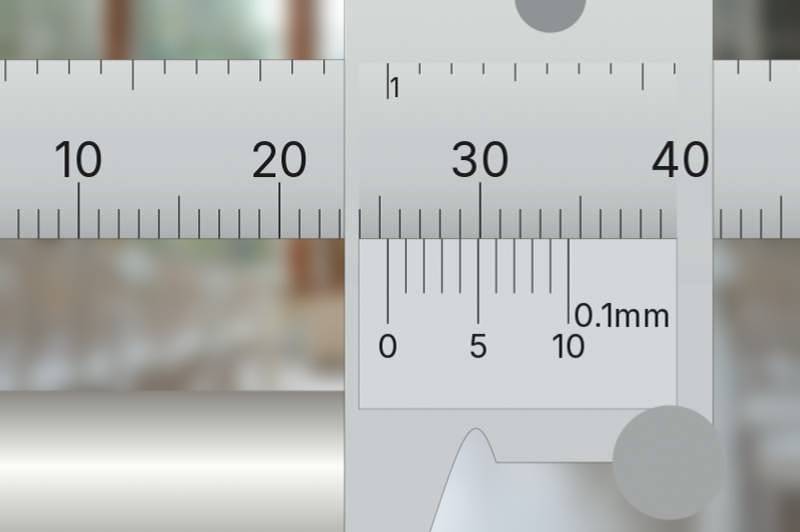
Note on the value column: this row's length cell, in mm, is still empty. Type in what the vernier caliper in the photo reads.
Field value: 25.4 mm
